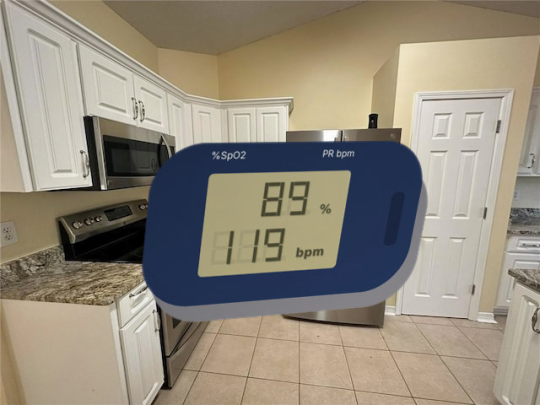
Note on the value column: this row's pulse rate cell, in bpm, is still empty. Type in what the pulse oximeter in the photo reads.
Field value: 119 bpm
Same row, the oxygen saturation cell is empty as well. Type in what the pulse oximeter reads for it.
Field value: 89 %
